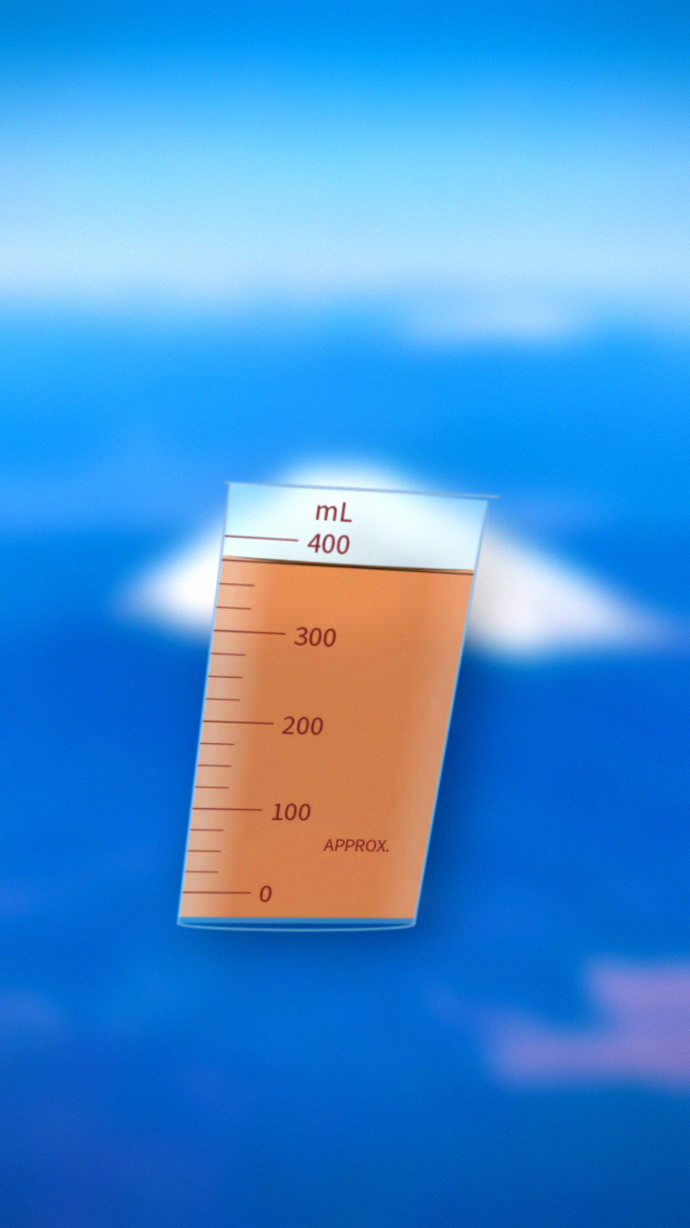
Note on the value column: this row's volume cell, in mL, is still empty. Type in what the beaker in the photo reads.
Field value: 375 mL
